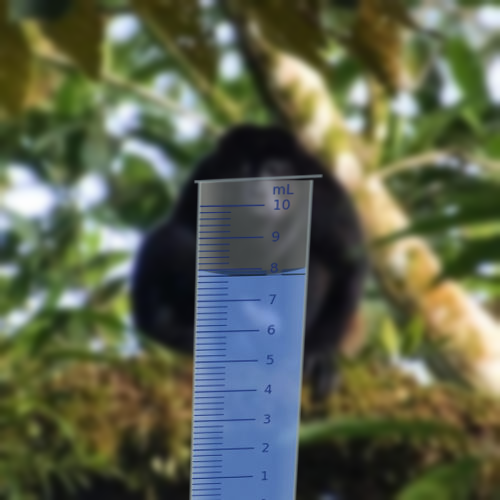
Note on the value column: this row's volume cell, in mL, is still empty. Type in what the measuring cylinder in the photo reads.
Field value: 7.8 mL
